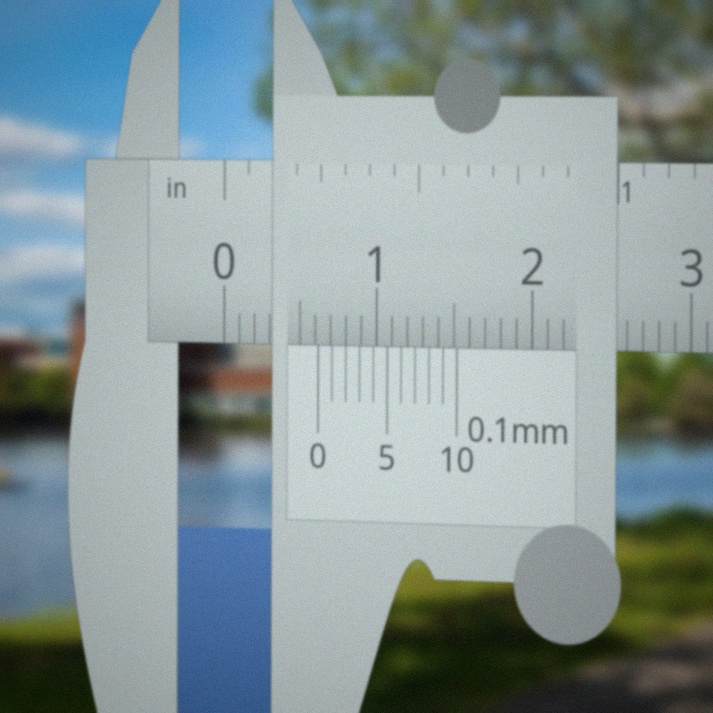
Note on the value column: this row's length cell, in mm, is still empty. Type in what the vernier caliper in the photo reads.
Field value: 6.2 mm
